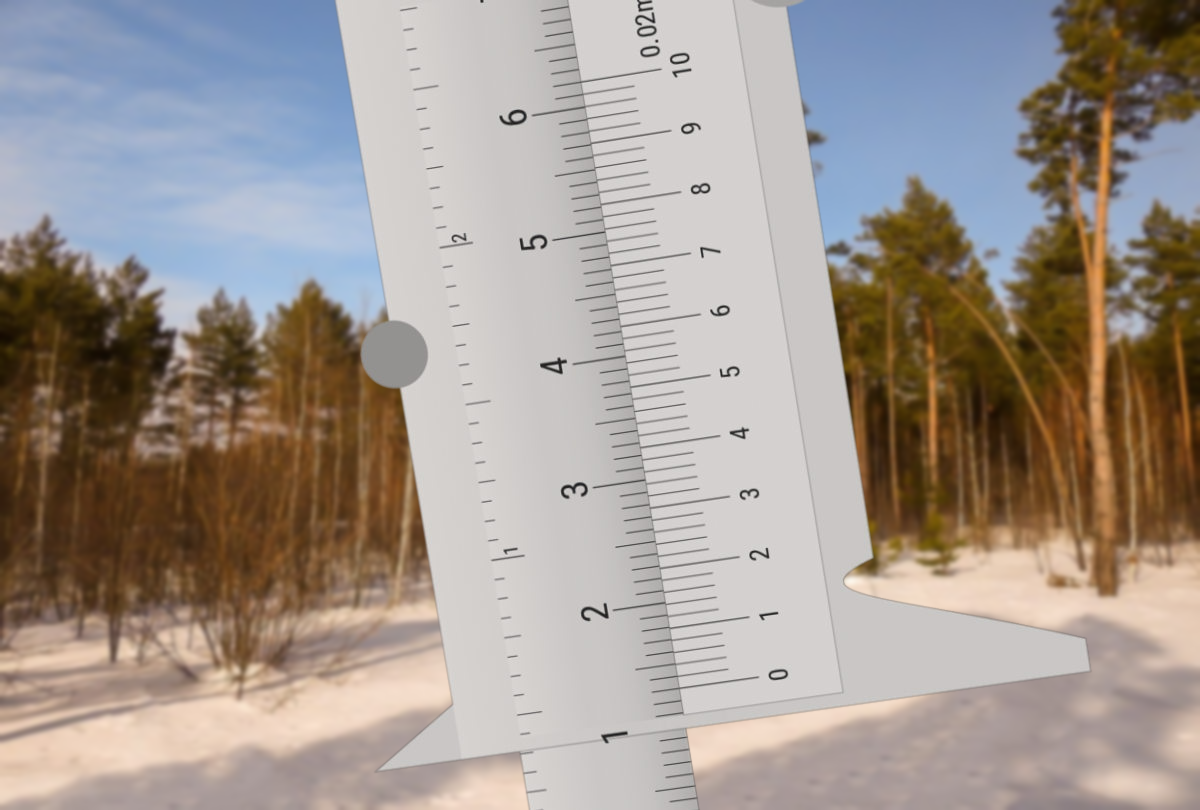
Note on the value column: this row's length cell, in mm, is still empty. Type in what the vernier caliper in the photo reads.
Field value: 13.0 mm
